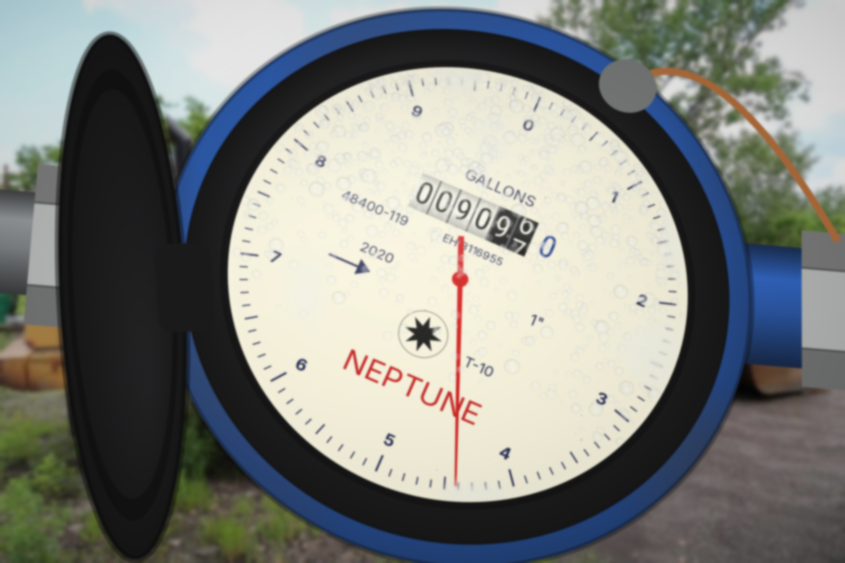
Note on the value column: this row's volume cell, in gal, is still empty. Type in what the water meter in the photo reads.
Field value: 90964.4 gal
